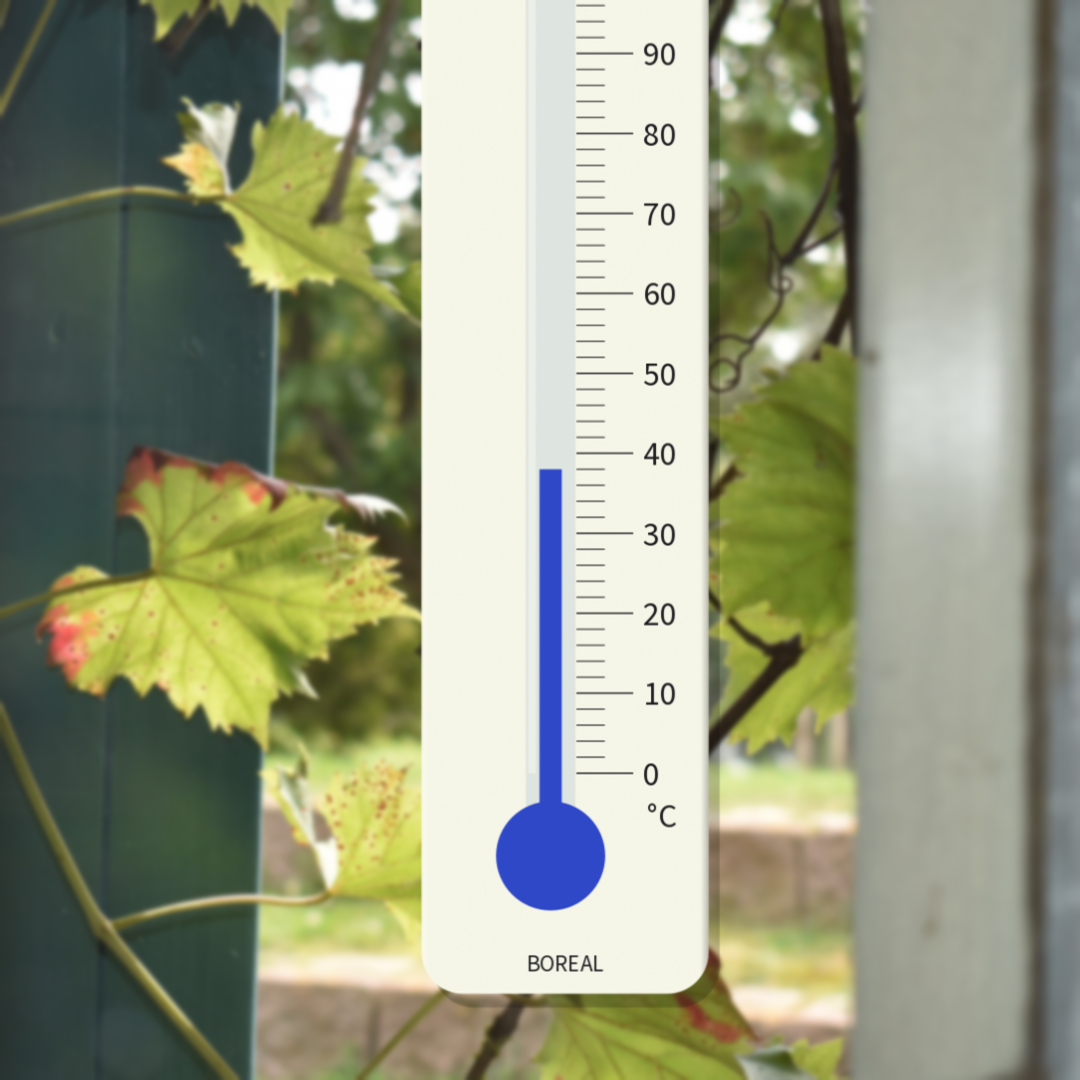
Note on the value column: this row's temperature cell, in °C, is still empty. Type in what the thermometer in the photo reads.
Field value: 38 °C
